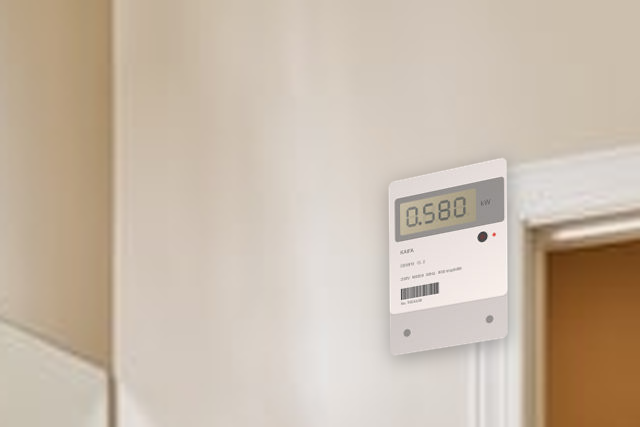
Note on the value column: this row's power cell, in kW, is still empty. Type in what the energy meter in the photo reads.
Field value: 0.580 kW
